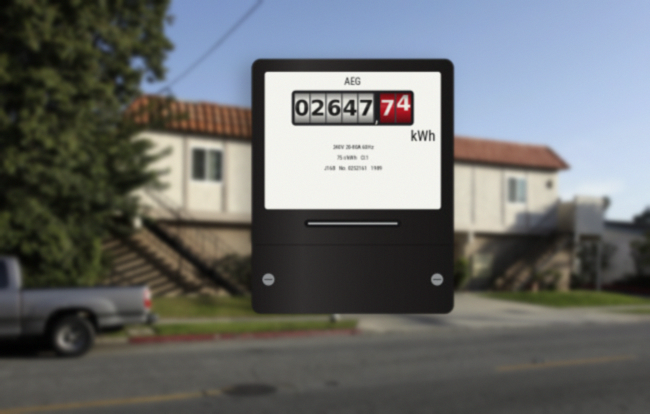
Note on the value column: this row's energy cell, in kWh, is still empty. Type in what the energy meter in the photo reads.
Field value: 2647.74 kWh
